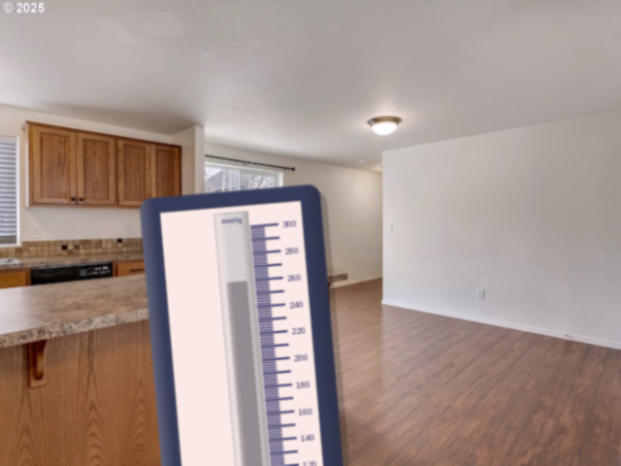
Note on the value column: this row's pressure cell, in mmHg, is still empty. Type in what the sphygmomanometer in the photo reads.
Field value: 260 mmHg
